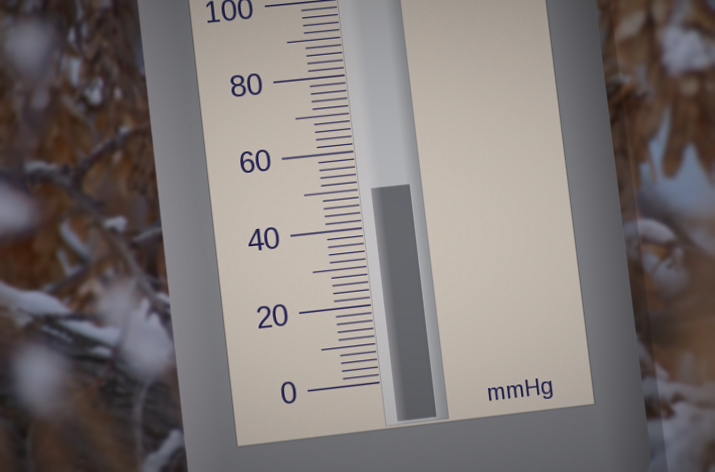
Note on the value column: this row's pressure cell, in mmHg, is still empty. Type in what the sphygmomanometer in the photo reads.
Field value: 50 mmHg
